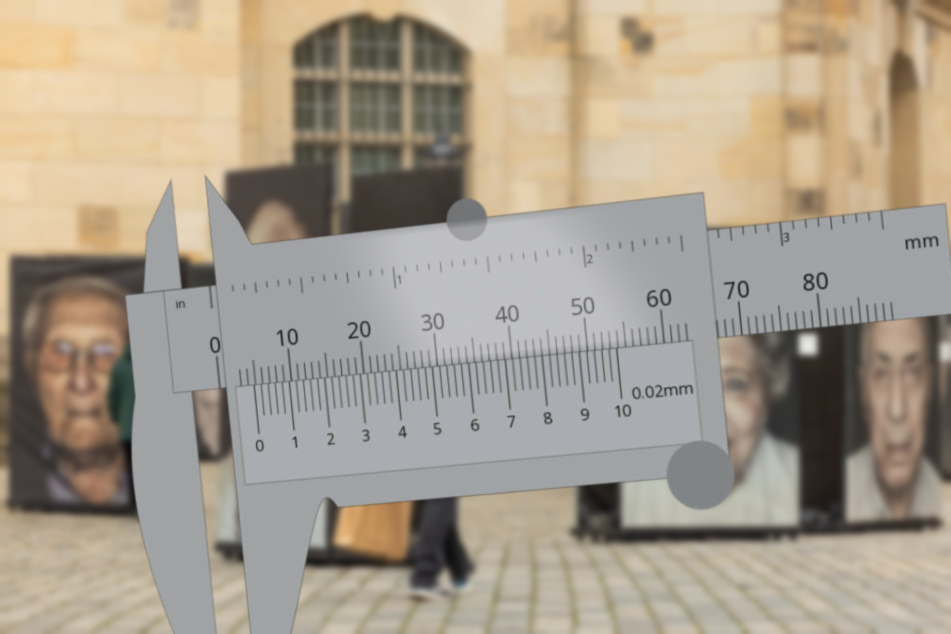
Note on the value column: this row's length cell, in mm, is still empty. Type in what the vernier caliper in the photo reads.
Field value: 4.8 mm
